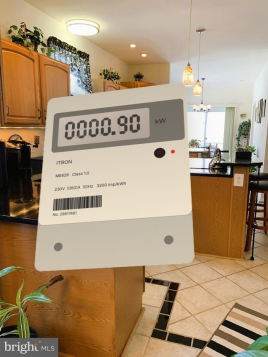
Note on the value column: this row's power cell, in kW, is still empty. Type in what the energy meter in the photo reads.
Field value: 0.90 kW
